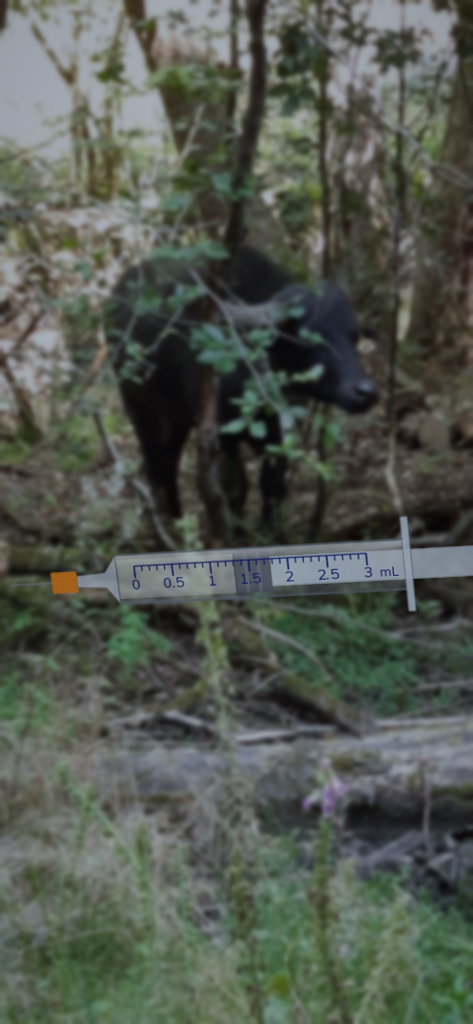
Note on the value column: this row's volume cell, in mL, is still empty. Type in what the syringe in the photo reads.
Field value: 1.3 mL
